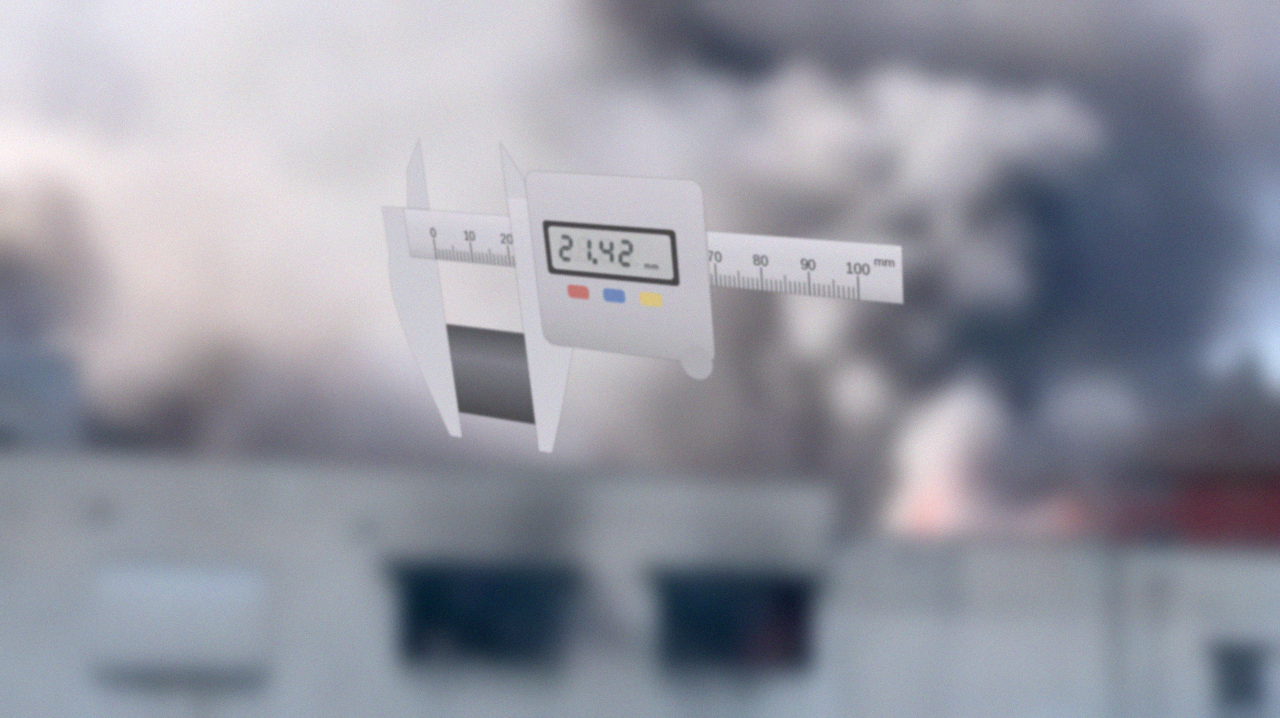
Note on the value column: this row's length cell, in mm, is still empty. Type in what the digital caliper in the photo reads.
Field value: 21.42 mm
